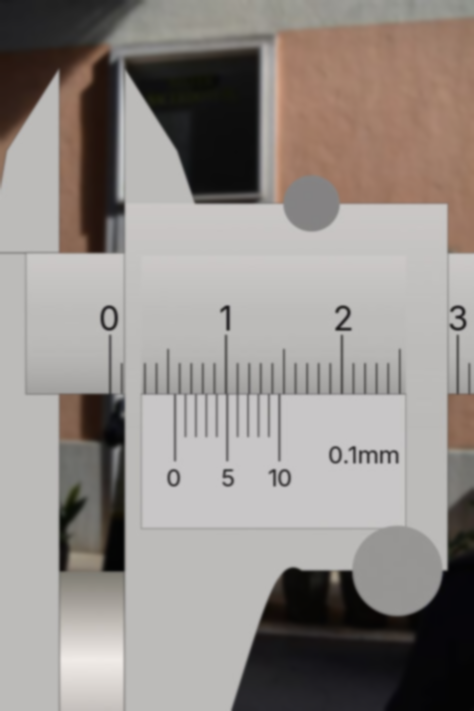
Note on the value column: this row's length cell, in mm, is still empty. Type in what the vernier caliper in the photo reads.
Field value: 5.6 mm
